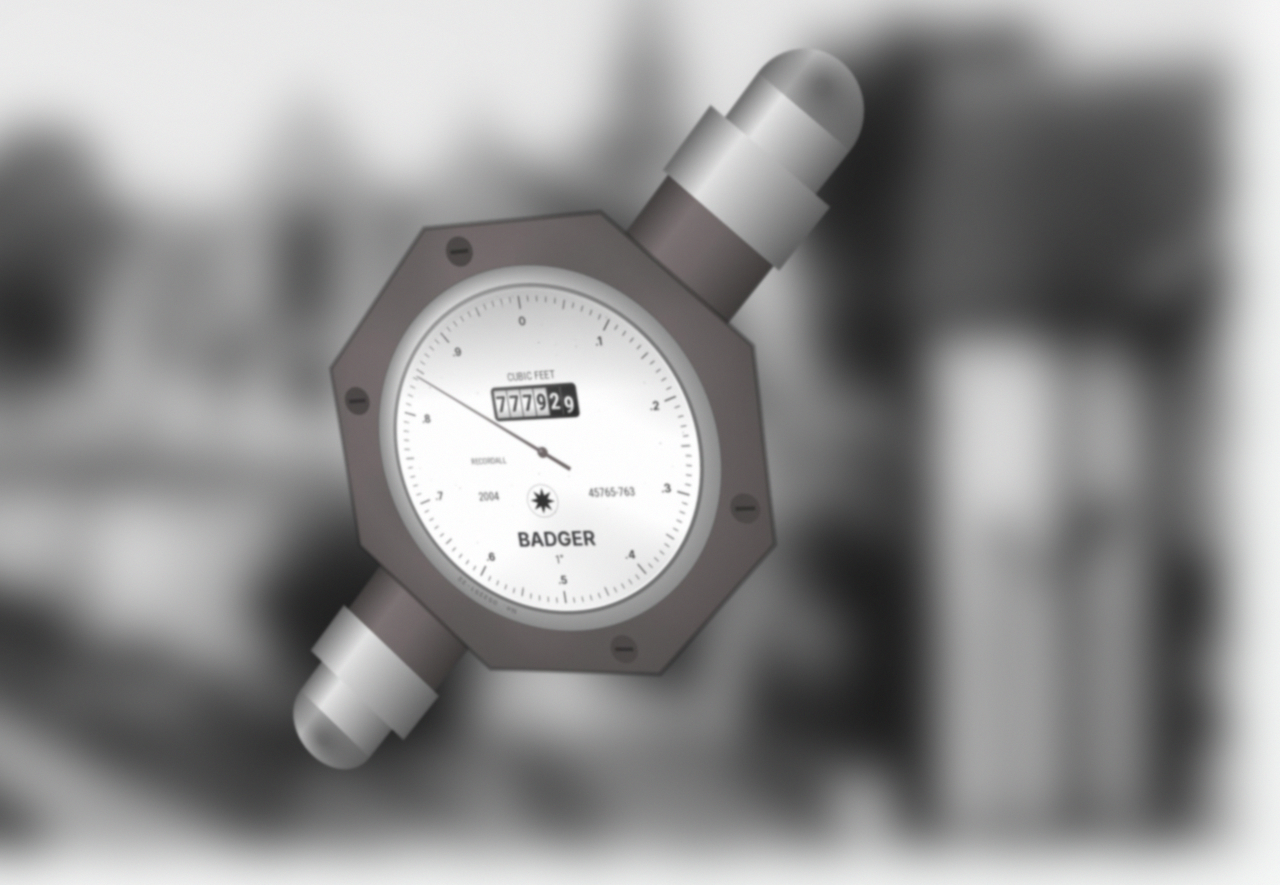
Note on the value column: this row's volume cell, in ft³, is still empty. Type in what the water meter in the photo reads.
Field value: 777928.84 ft³
